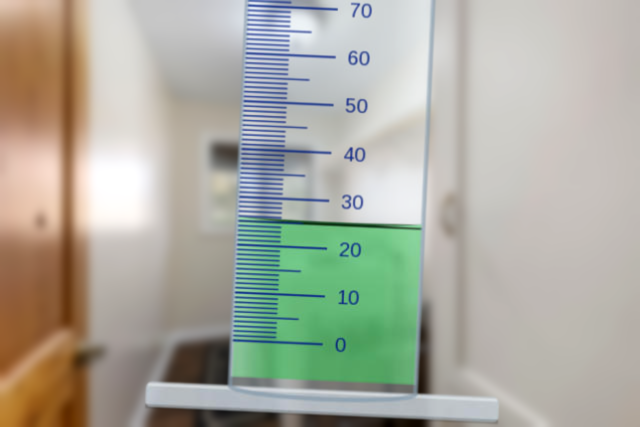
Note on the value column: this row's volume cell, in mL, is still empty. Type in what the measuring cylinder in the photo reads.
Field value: 25 mL
